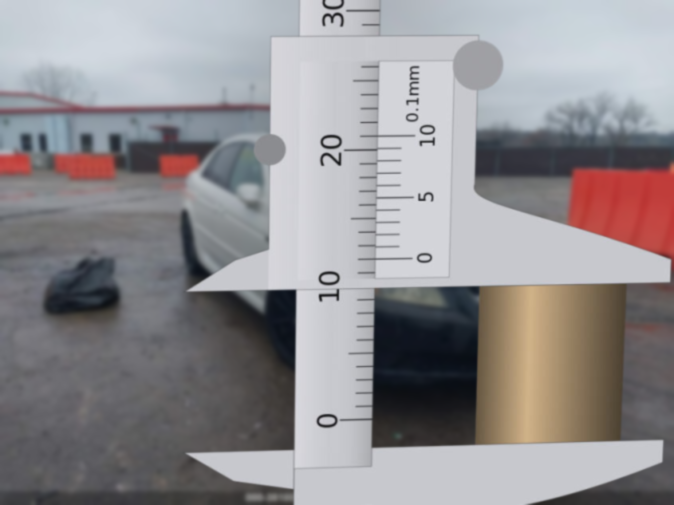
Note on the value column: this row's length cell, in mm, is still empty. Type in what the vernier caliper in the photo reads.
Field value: 12.0 mm
